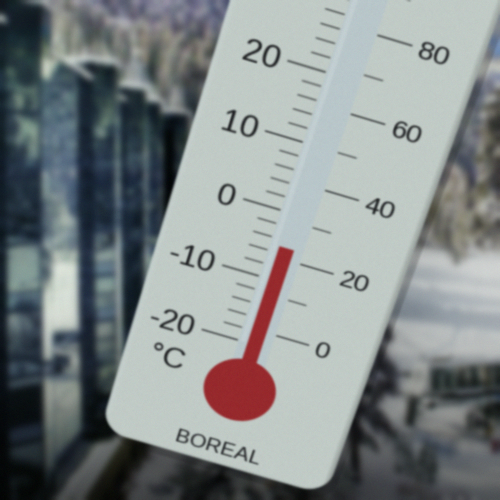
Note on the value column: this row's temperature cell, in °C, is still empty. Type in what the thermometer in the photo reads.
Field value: -5 °C
